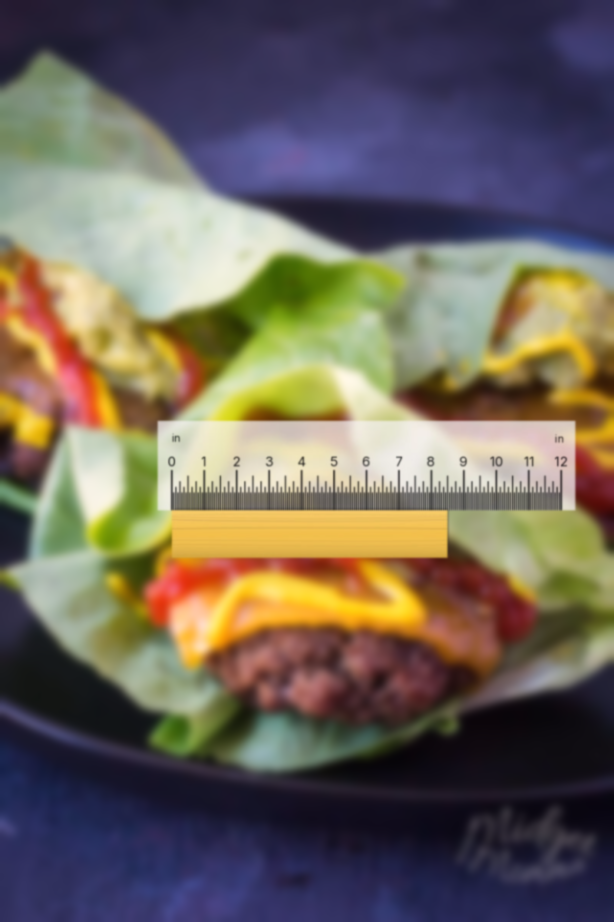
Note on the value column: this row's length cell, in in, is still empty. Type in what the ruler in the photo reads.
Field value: 8.5 in
